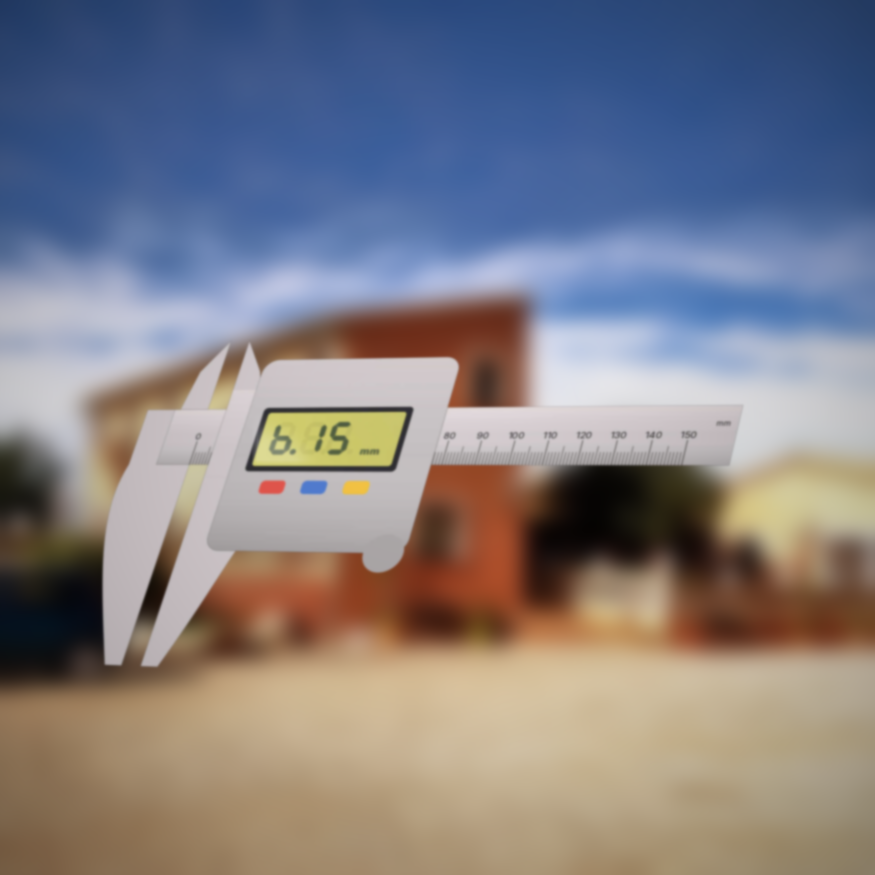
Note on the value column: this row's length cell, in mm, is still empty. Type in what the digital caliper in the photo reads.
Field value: 6.15 mm
